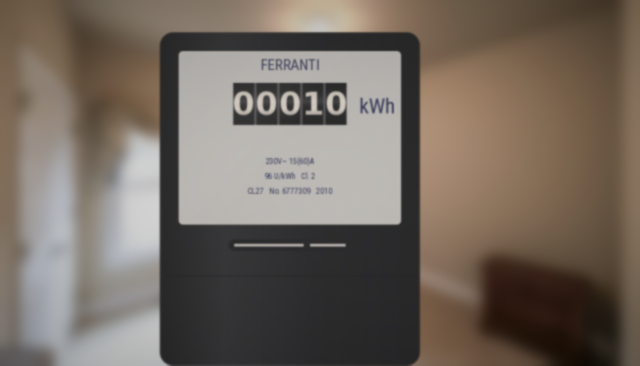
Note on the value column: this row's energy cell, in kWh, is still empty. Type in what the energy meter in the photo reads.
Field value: 10 kWh
